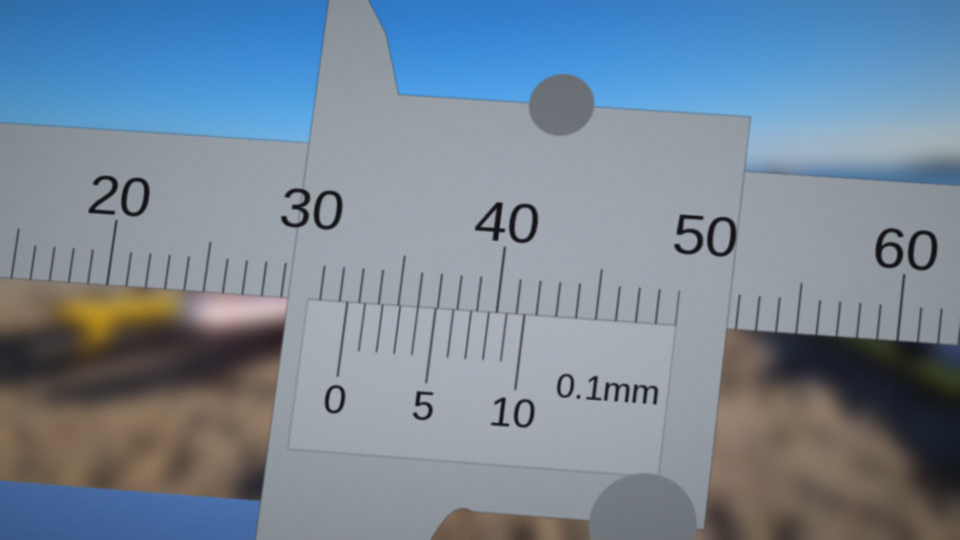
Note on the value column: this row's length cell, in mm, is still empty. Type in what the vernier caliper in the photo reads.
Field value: 32.4 mm
